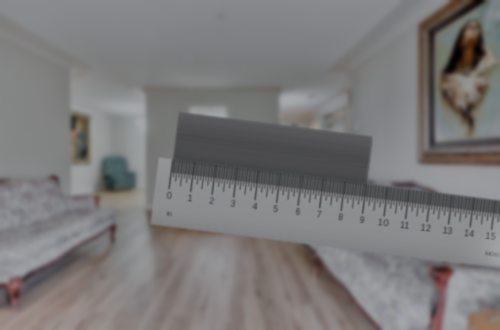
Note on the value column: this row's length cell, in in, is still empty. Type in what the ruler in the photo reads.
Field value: 9 in
